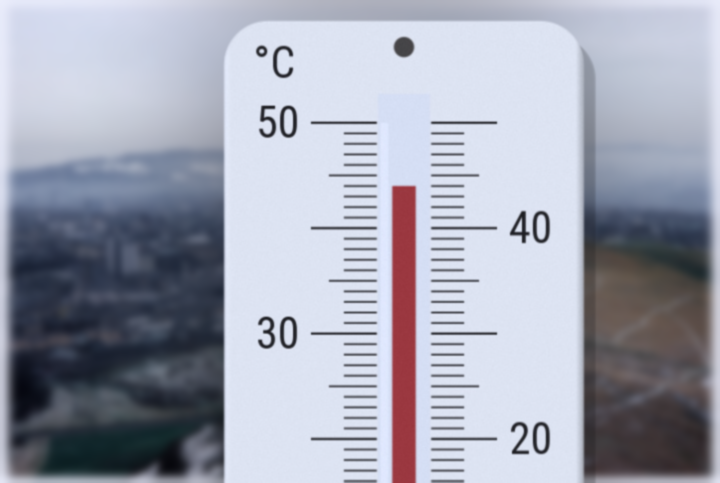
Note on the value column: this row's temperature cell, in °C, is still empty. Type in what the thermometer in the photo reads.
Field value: 44 °C
